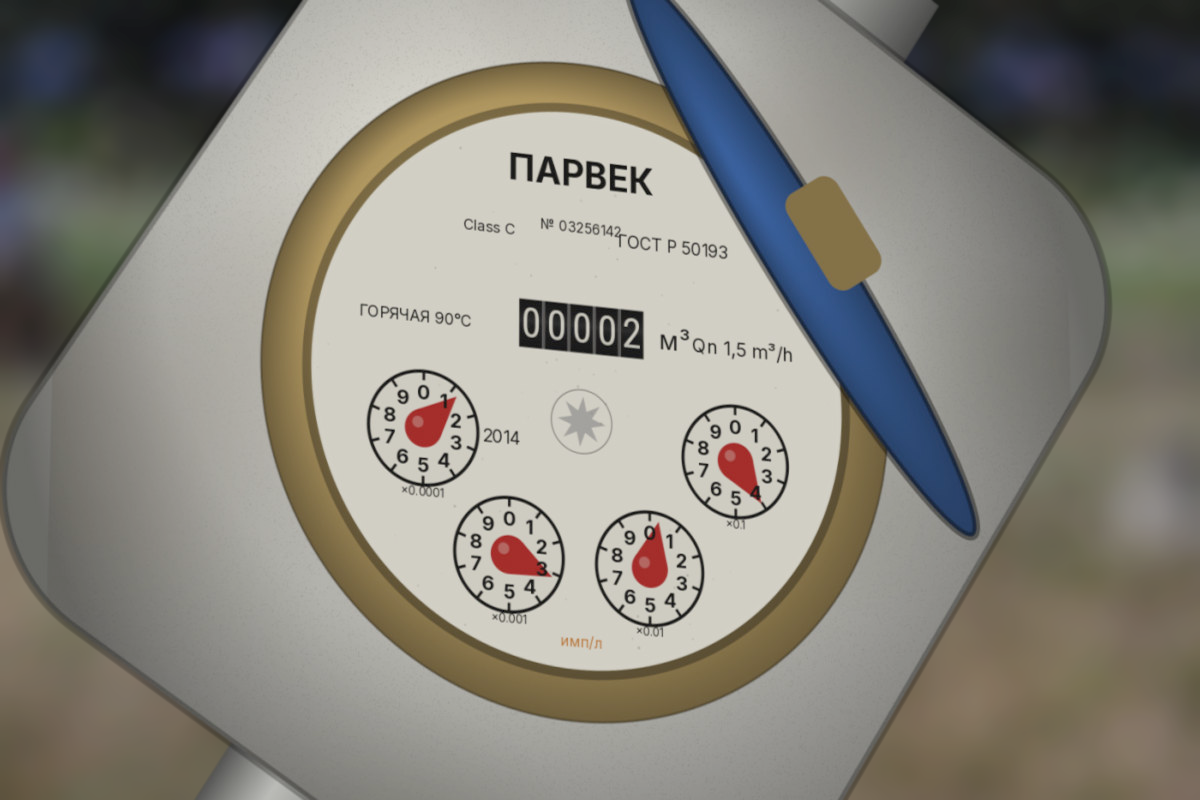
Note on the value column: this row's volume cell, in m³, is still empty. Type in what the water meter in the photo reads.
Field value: 2.4031 m³
